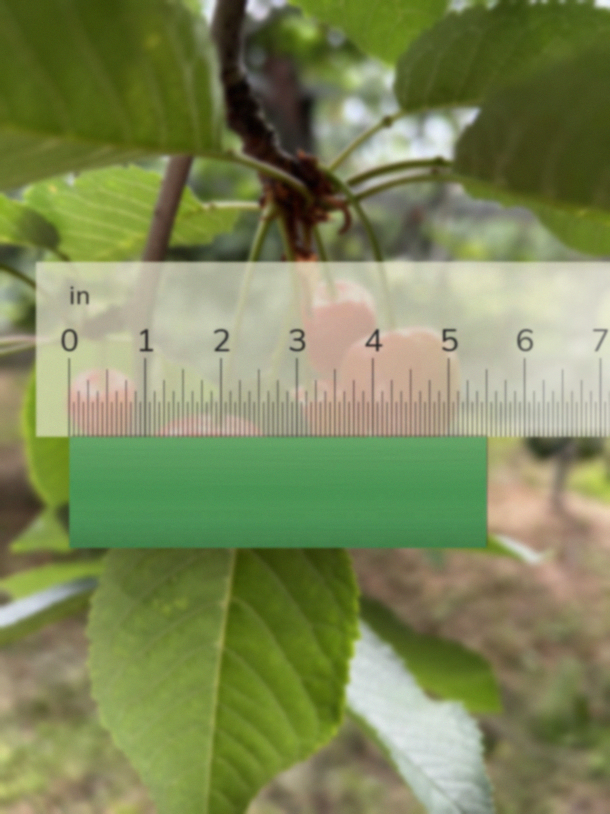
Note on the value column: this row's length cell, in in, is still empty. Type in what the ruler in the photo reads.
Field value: 5.5 in
